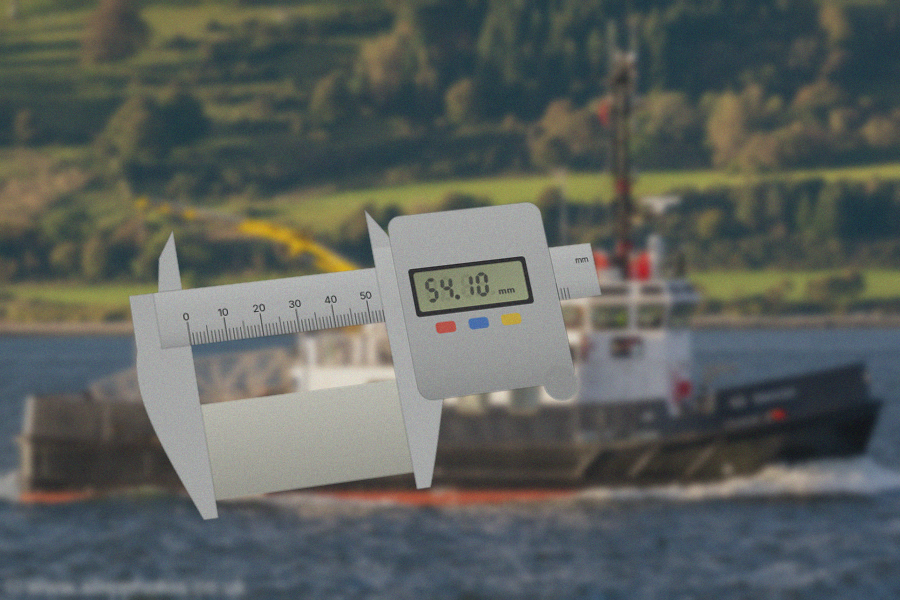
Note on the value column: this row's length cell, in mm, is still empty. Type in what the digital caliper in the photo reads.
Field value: 54.10 mm
